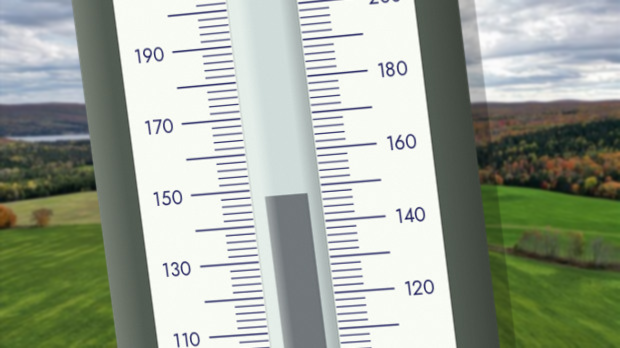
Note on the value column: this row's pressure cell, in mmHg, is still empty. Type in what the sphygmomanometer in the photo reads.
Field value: 148 mmHg
